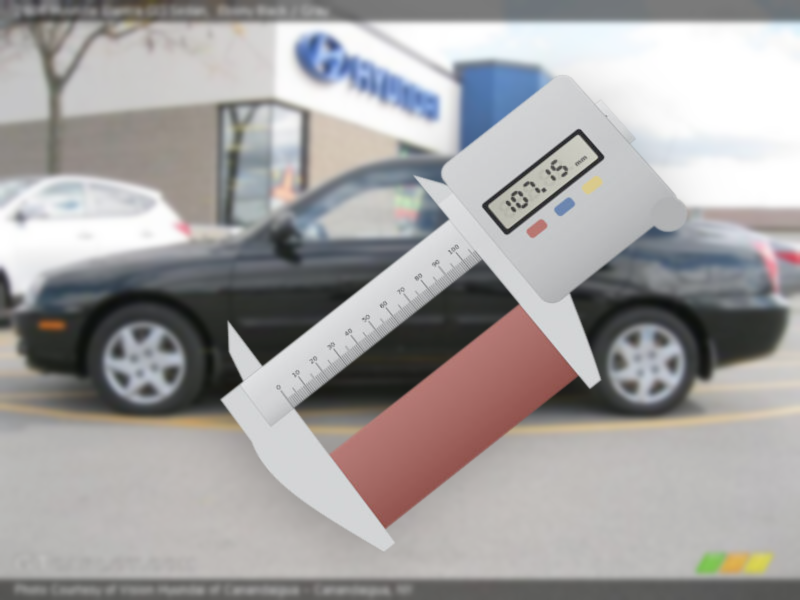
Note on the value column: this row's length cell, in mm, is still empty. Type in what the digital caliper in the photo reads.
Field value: 107.15 mm
